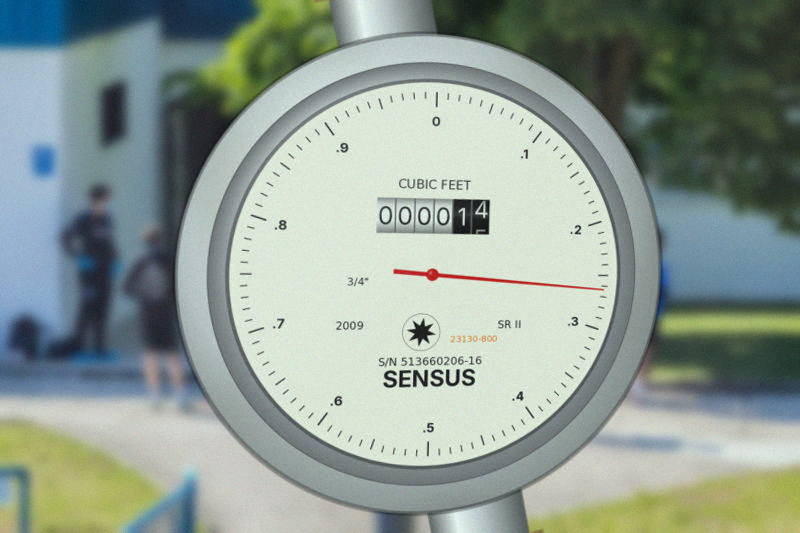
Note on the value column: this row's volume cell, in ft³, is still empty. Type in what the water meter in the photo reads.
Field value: 14.26 ft³
